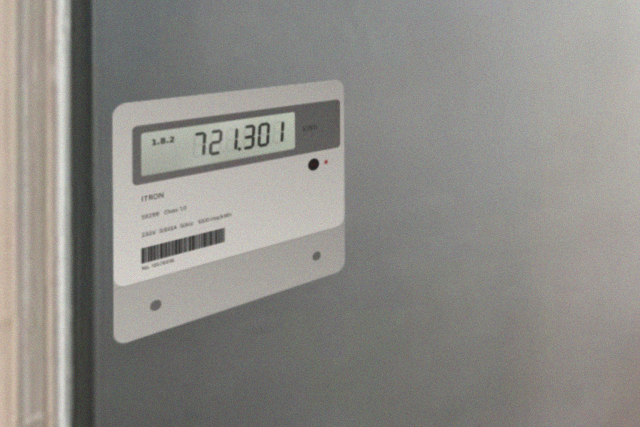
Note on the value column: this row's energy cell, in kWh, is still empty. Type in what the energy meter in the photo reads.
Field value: 721.301 kWh
